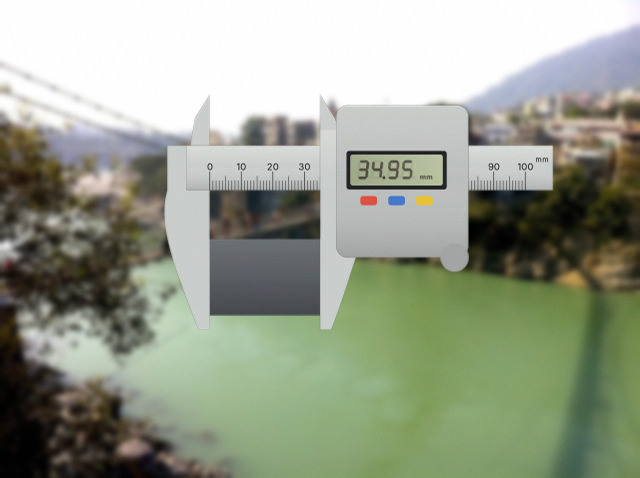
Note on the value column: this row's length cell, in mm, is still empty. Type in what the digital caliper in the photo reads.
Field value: 34.95 mm
